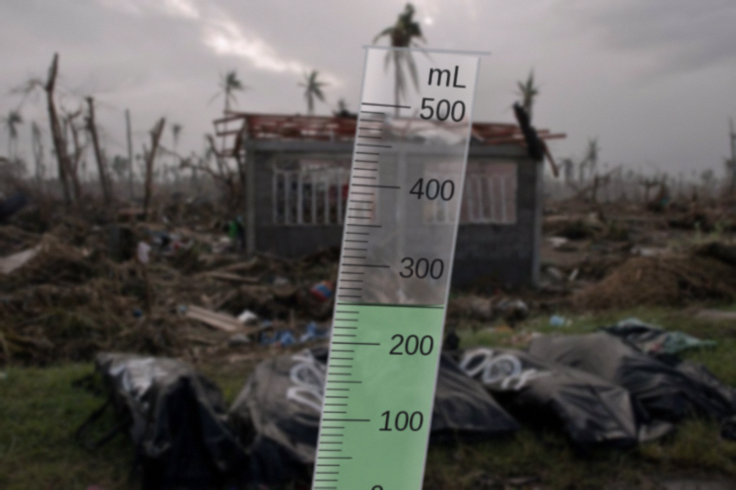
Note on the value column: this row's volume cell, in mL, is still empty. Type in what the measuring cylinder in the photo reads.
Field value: 250 mL
